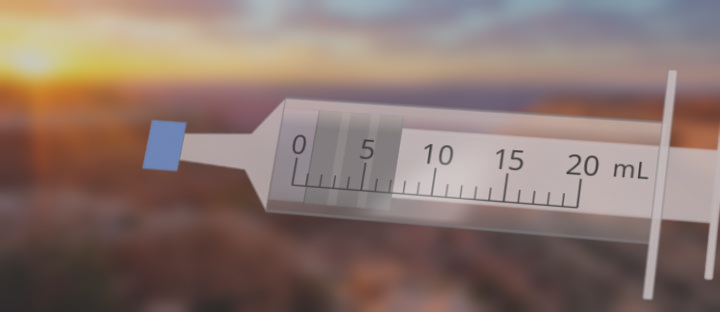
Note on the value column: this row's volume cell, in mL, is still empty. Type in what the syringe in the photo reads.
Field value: 1 mL
